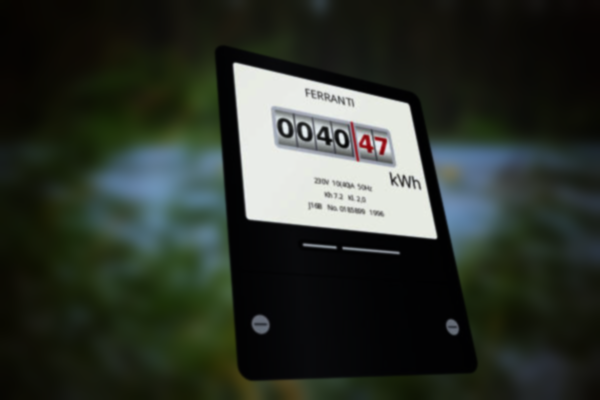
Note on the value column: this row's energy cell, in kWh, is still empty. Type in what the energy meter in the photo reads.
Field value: 40.47 kWh
